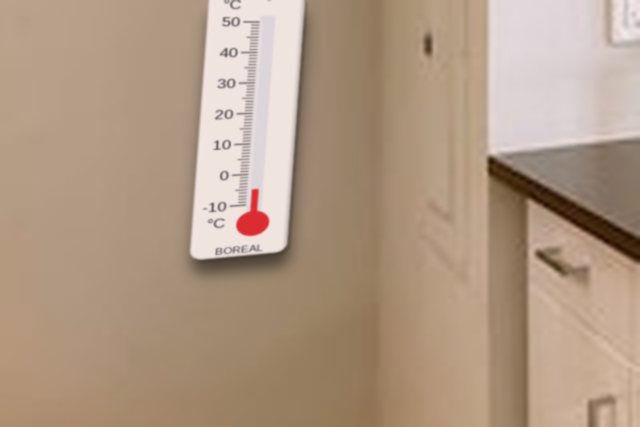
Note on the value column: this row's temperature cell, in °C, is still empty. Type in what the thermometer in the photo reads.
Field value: -5 °C
